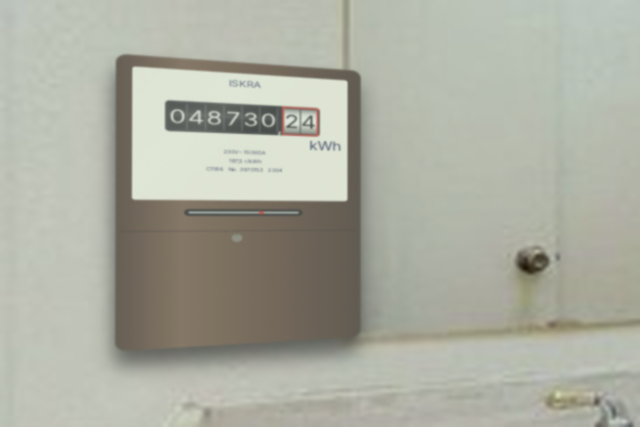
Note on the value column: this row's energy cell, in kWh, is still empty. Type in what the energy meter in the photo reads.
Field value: 48730.24 kWh
